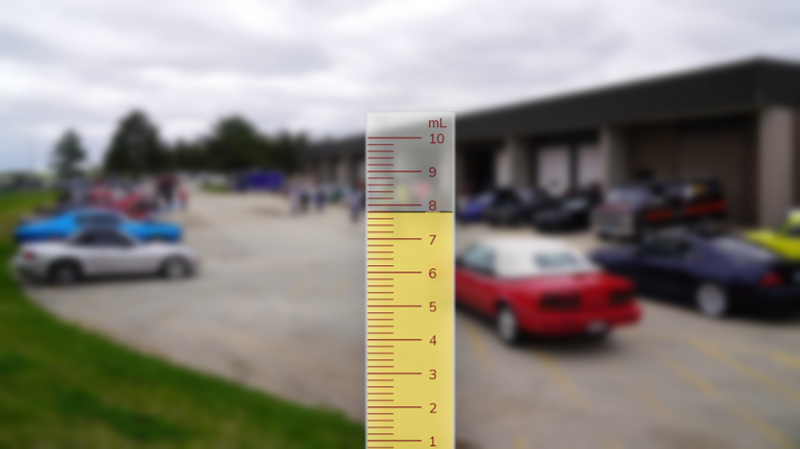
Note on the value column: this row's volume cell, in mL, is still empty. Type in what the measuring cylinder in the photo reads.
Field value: 7.8 mL
